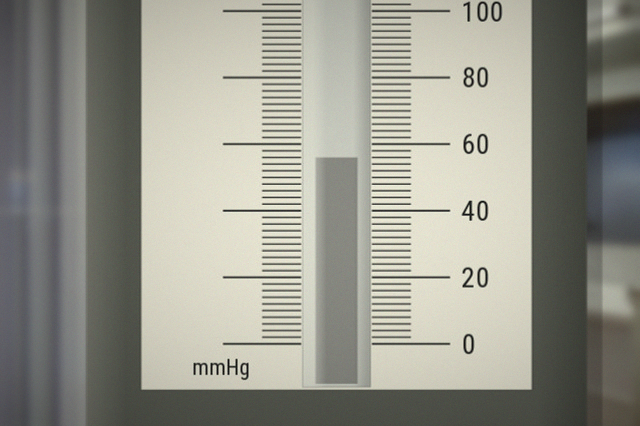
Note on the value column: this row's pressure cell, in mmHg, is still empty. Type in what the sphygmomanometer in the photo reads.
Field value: 56 mmHg
